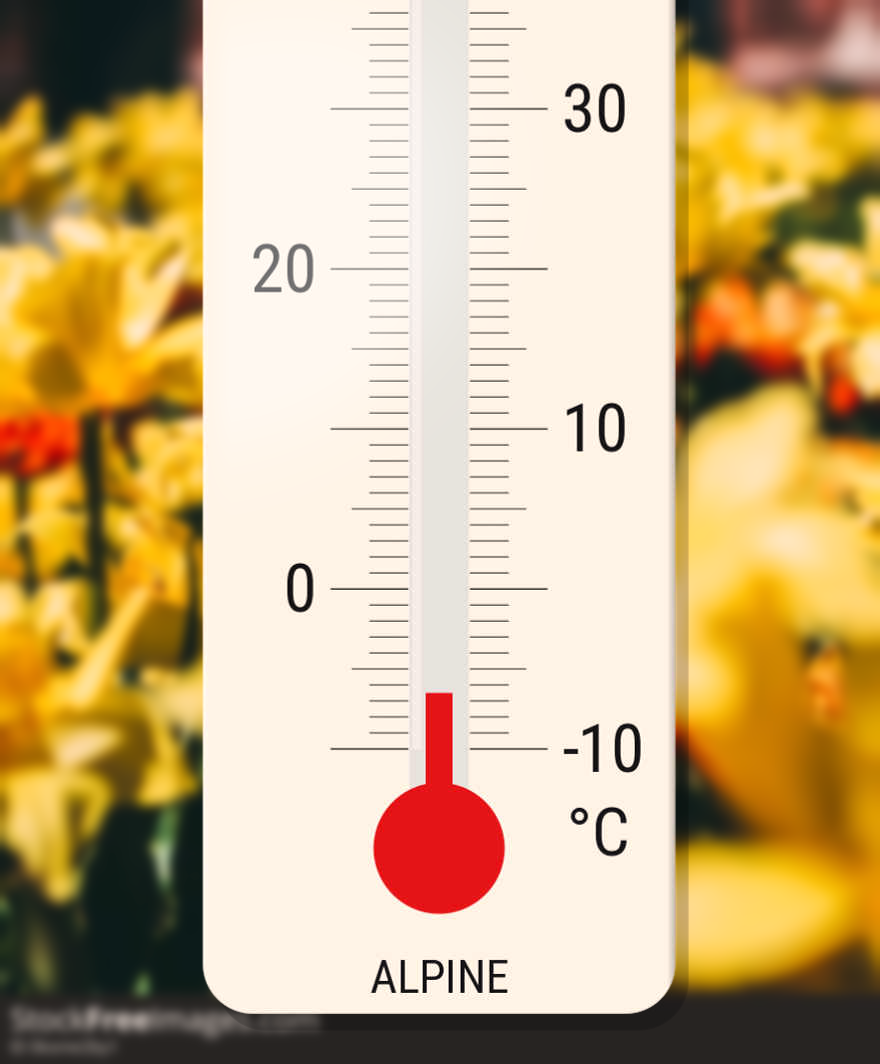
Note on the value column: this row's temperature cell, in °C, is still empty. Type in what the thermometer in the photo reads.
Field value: -6.5 °C
